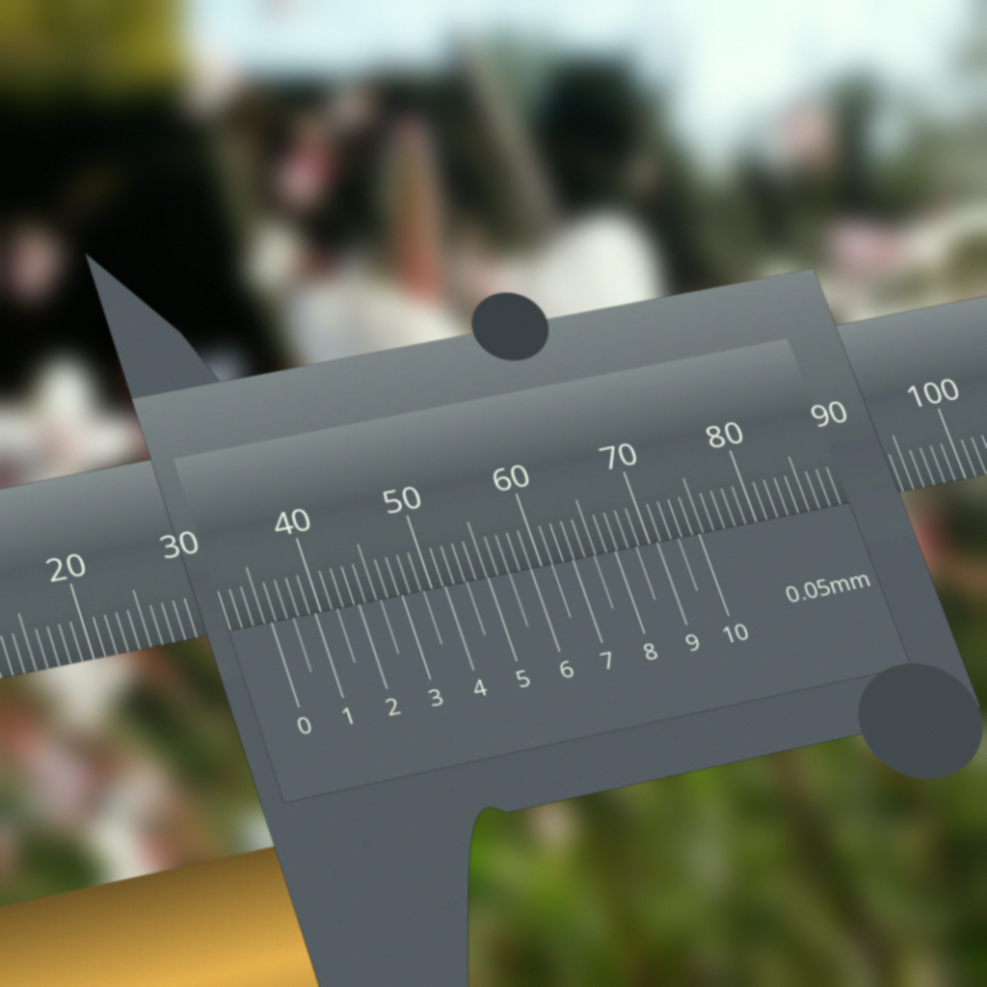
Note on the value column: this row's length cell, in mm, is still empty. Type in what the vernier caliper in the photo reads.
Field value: 35.6 mm
